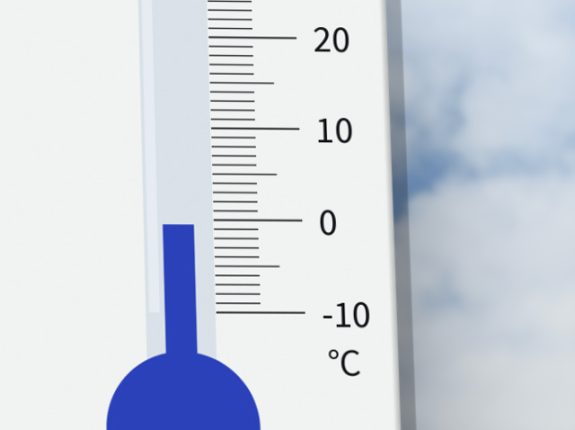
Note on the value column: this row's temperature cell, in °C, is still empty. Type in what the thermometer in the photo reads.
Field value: -0.5 °C
